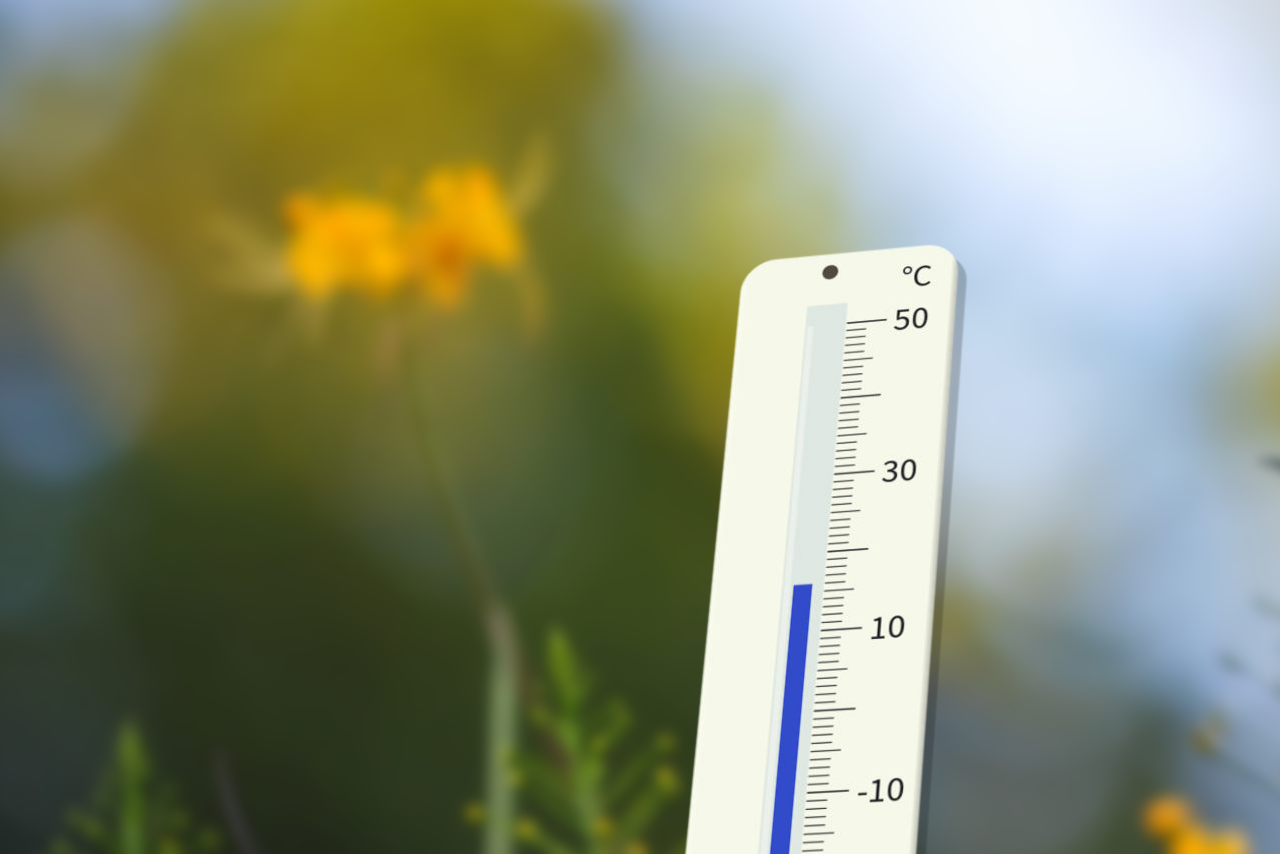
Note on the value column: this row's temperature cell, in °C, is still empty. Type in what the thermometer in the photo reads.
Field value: 16 °C
